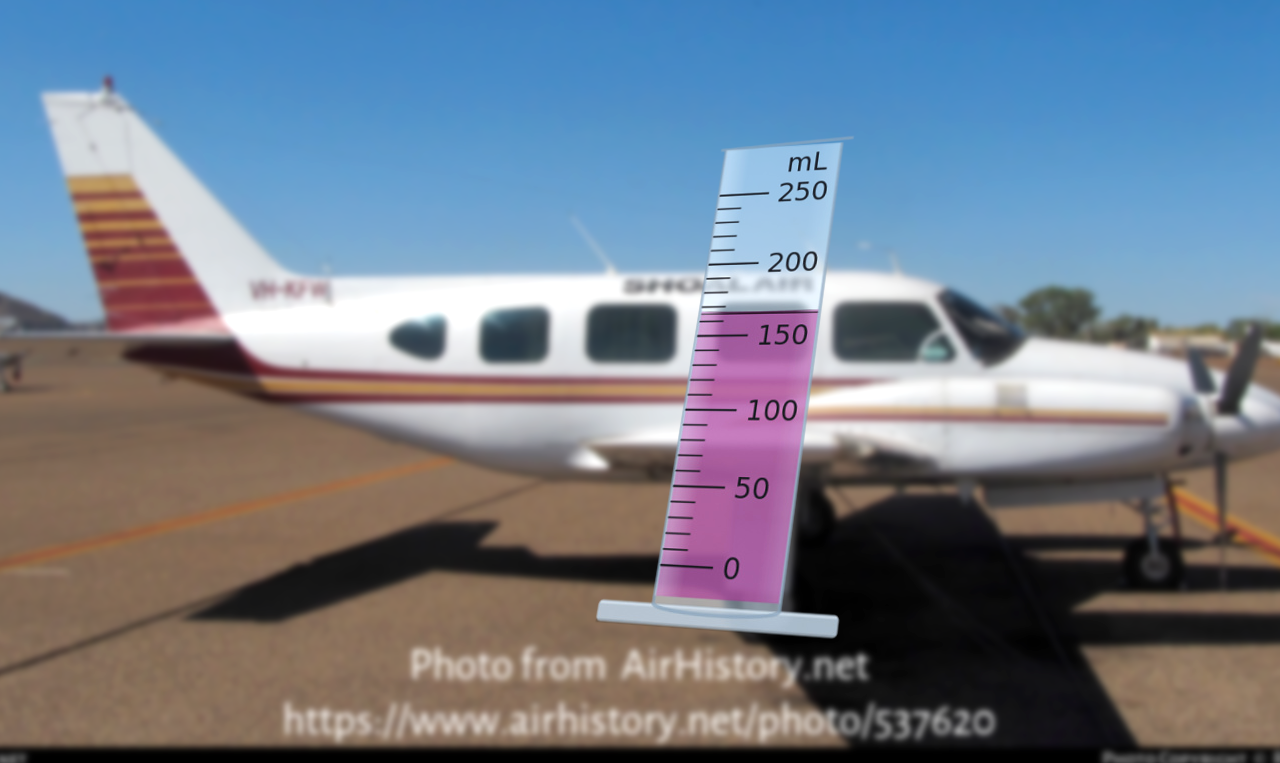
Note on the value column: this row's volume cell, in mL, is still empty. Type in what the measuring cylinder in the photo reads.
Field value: 165 mL
